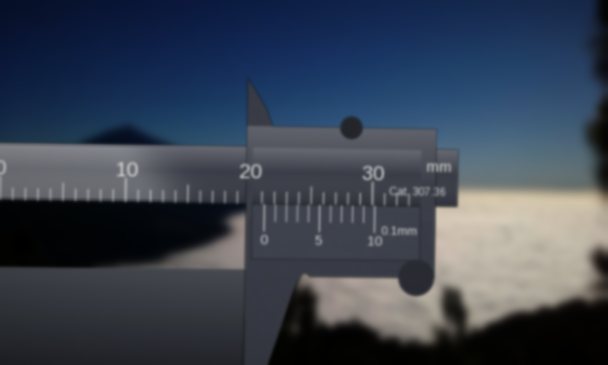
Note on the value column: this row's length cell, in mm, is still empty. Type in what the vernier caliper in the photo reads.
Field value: 21.2 mm
